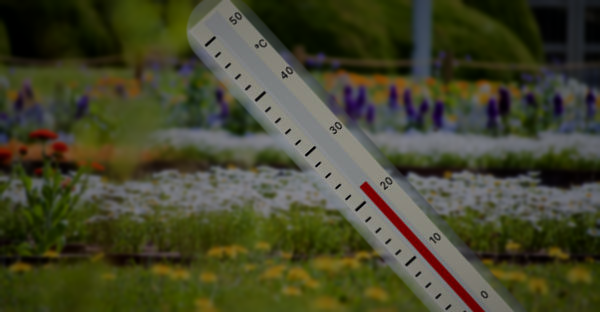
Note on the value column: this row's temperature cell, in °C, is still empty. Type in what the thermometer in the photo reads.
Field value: 22 °C
